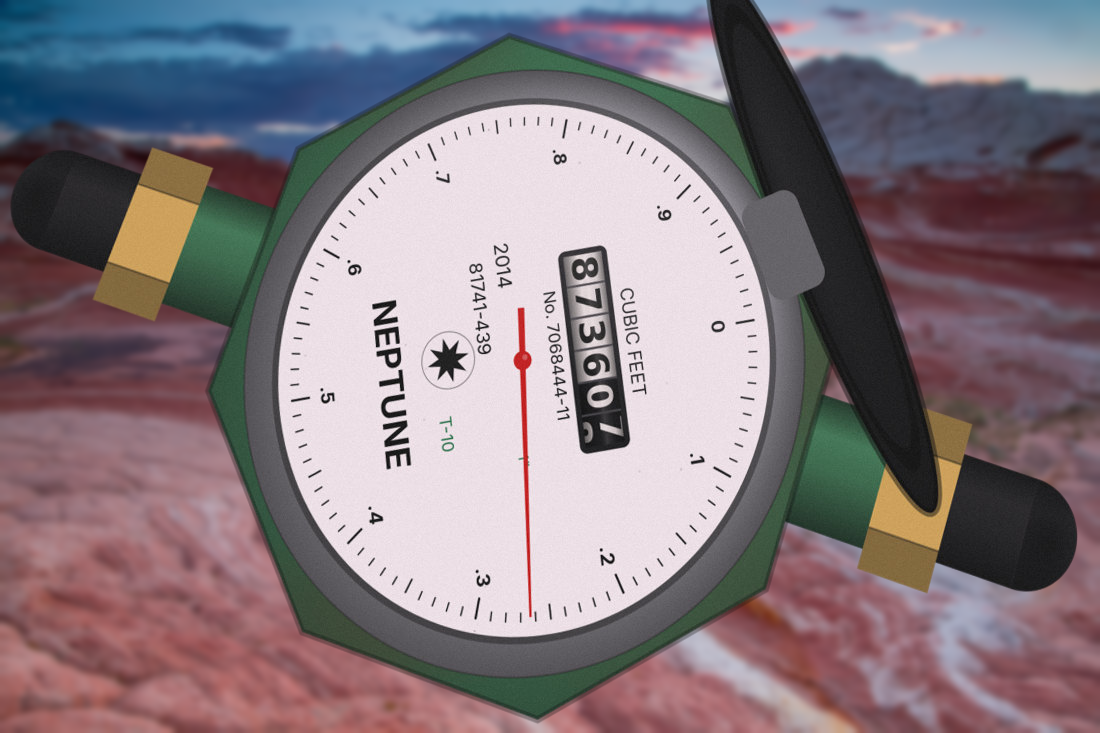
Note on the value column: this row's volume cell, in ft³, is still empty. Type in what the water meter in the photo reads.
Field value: 873607.26 ft³
